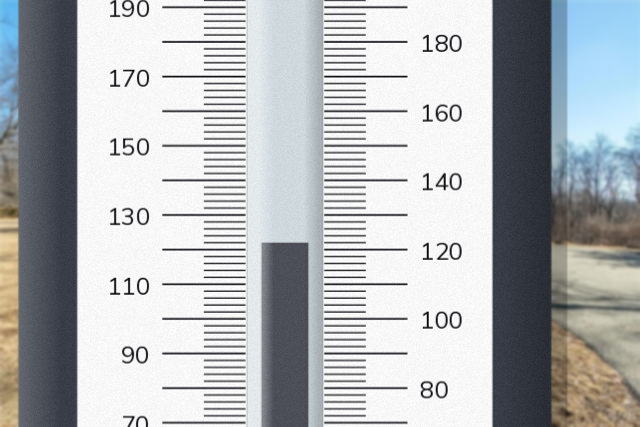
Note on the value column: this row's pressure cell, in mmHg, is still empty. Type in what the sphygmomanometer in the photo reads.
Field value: 122 mmHg
